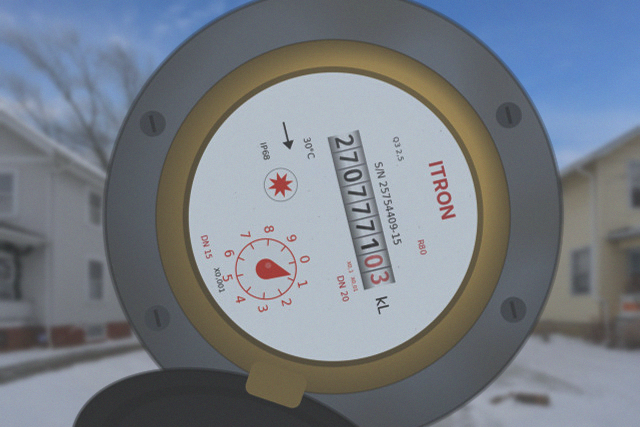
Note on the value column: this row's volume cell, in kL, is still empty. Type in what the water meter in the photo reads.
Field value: 2707771.030 kL
